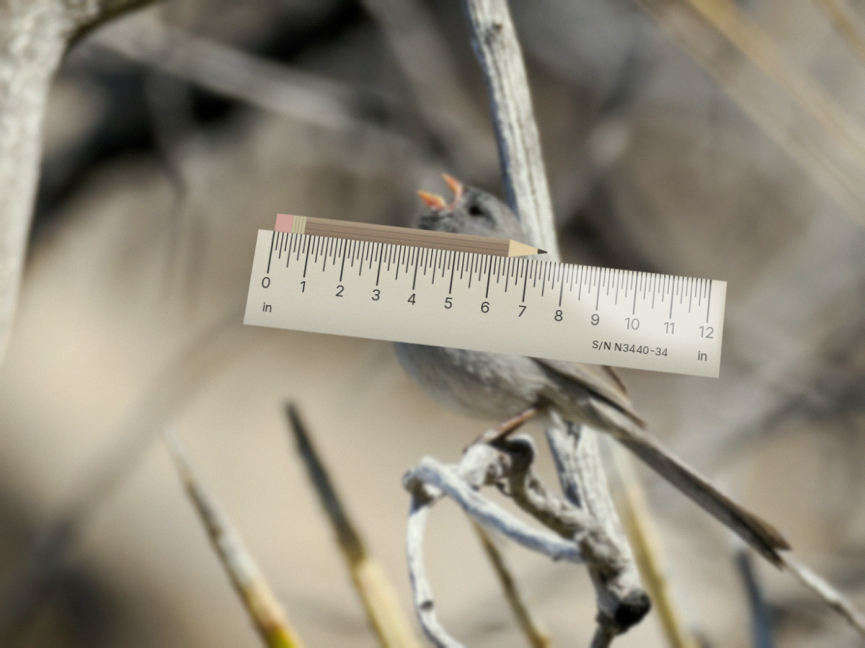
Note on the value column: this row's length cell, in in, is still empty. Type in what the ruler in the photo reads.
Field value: 7.5 in
